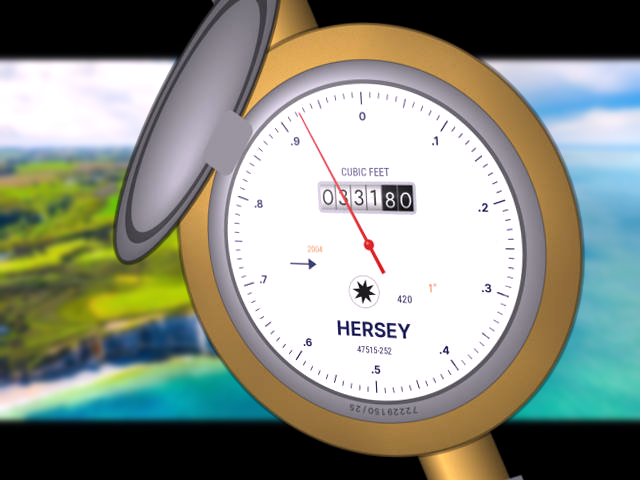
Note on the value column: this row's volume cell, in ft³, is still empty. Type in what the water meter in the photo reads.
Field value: 33179.92 ft³
